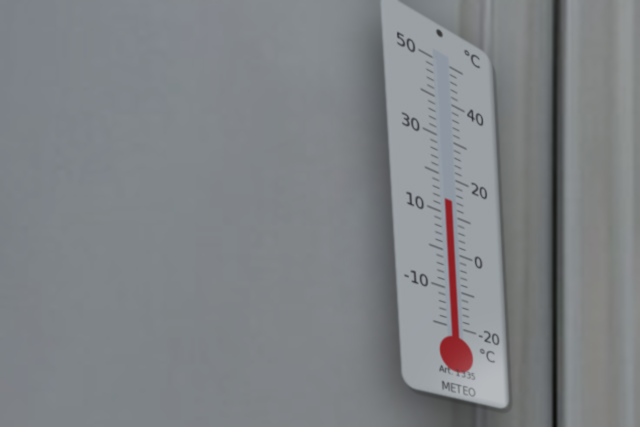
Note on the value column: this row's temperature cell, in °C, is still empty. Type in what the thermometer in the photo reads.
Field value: 14 °C
